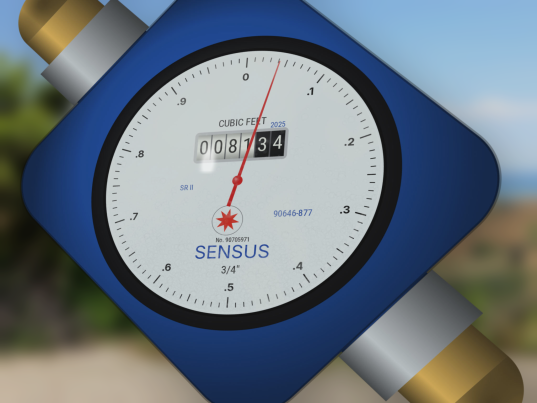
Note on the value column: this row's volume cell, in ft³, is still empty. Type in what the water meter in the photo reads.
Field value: 8134.04 ft³
